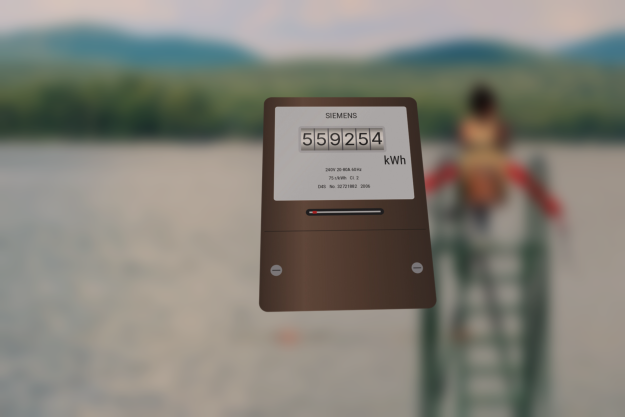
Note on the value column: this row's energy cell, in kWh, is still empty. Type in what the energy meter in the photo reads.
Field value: 559254 kWh
